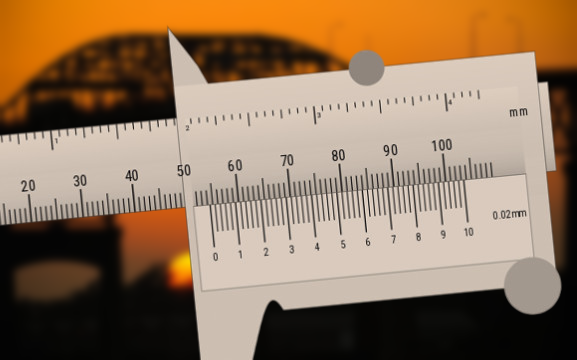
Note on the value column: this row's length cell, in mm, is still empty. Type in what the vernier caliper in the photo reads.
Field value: 54.5 mm
